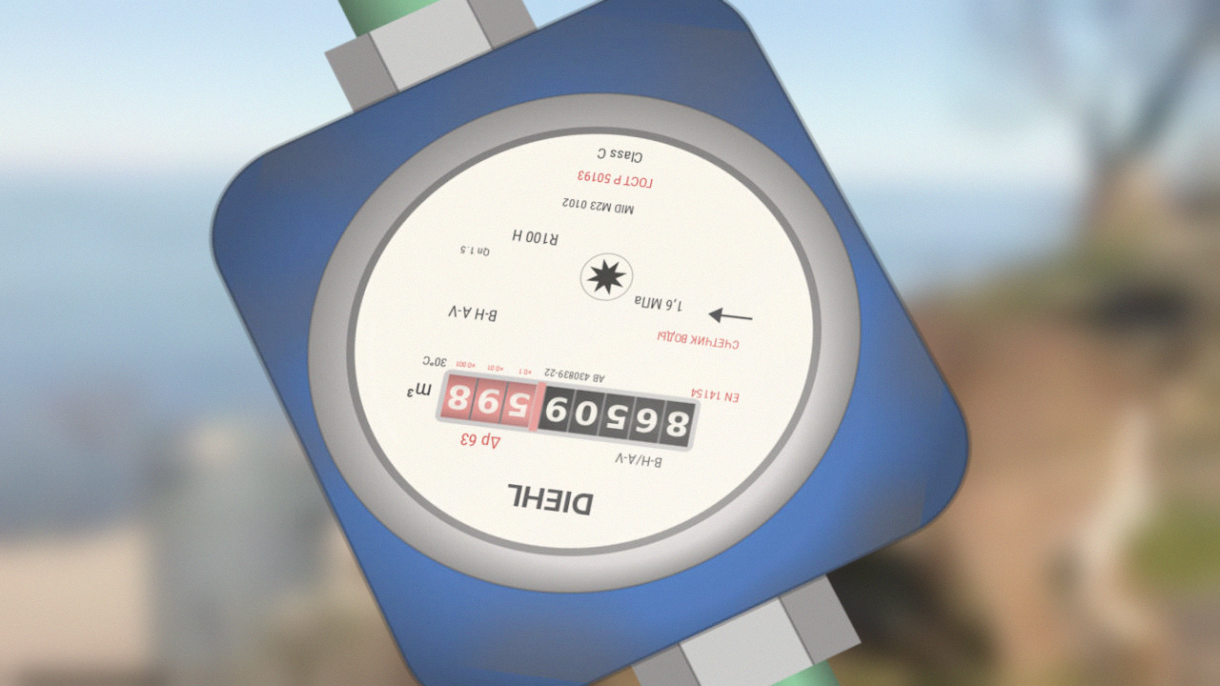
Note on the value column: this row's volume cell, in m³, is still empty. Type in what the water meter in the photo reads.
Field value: 86509.598 m³
